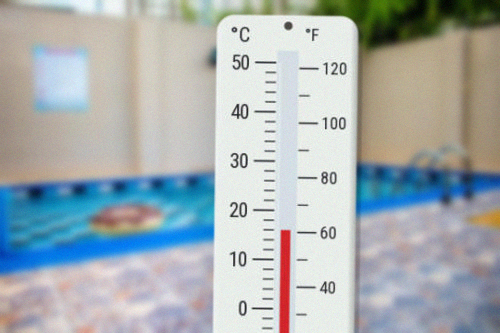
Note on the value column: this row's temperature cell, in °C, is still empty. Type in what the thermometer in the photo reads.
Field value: 16 °C
